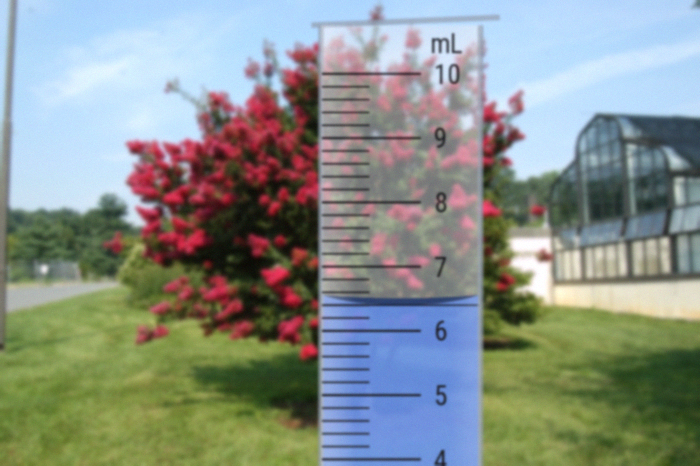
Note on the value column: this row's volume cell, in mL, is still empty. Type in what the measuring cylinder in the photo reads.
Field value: 6.4 mL
